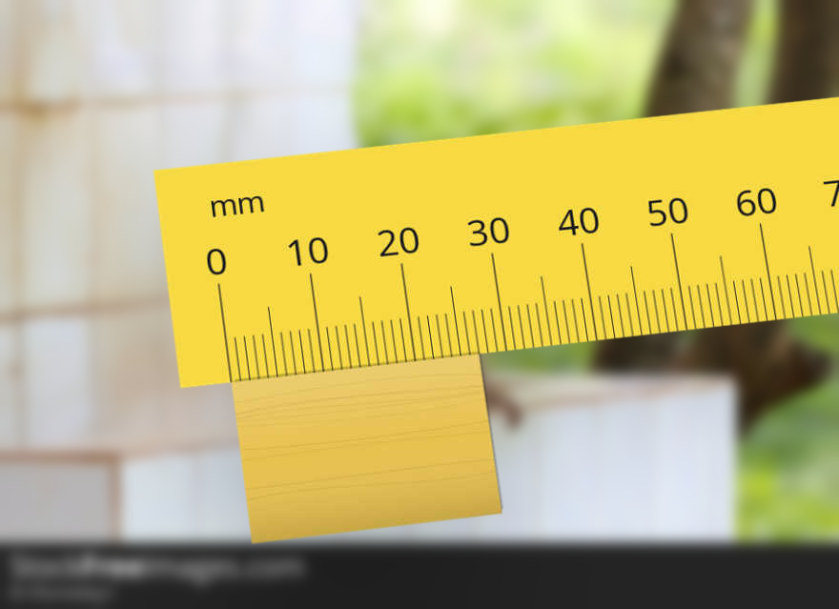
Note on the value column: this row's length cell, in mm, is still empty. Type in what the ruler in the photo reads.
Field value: 27 mm
